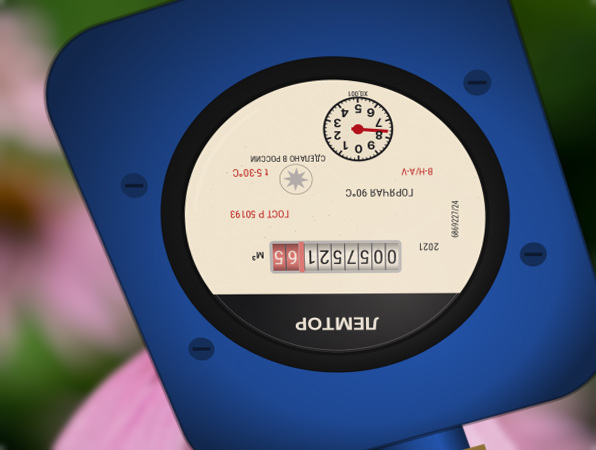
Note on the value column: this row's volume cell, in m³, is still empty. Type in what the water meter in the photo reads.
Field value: 57521.657 m³
